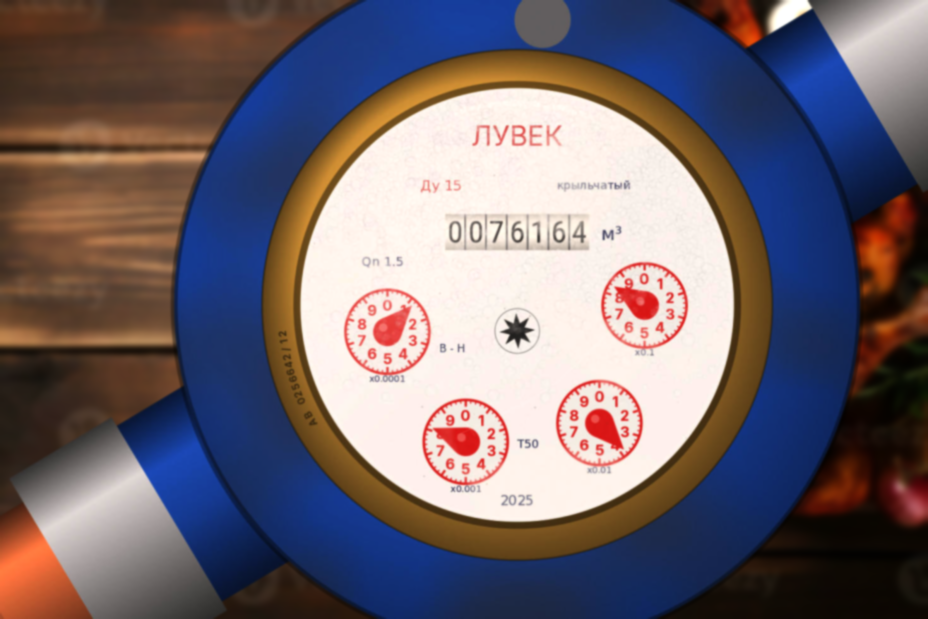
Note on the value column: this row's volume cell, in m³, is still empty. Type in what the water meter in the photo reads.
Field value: 76164.8381 m³
